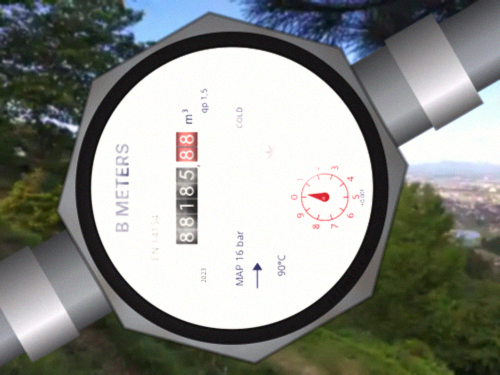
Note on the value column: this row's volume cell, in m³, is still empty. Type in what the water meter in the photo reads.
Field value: 88185.880 m³
